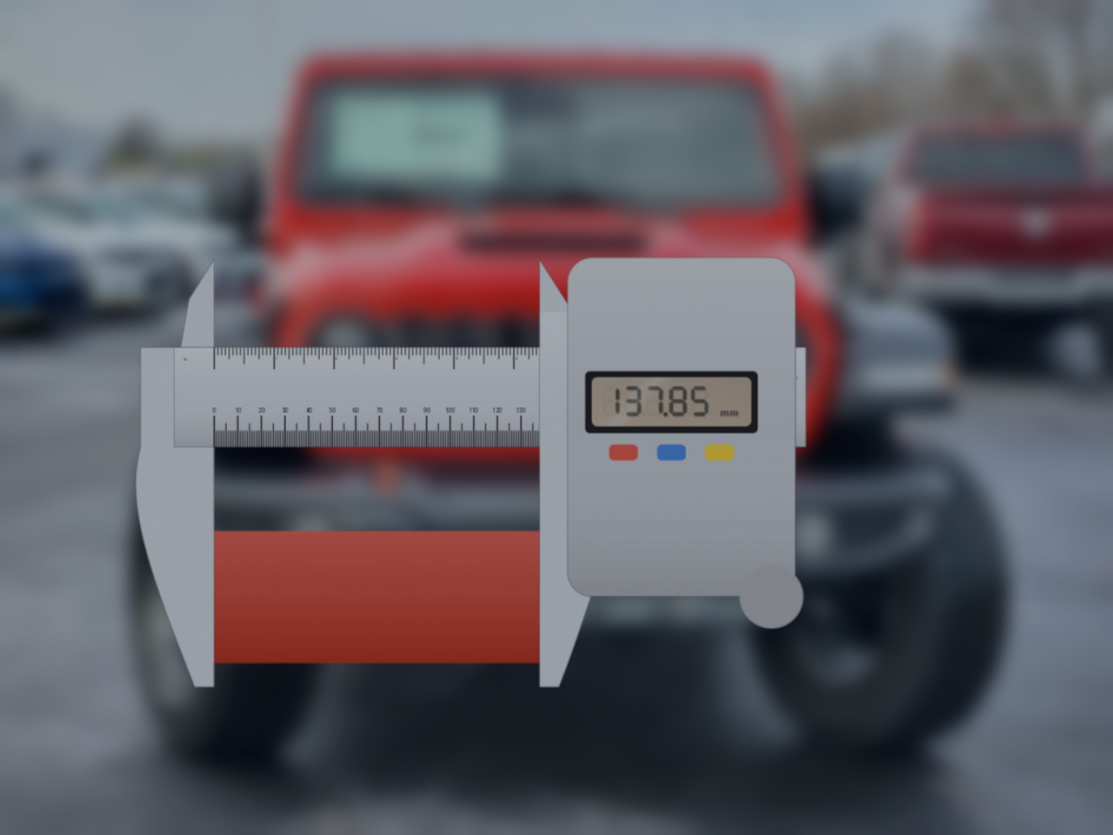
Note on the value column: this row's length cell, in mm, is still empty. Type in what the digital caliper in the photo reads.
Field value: 137.85 mm
